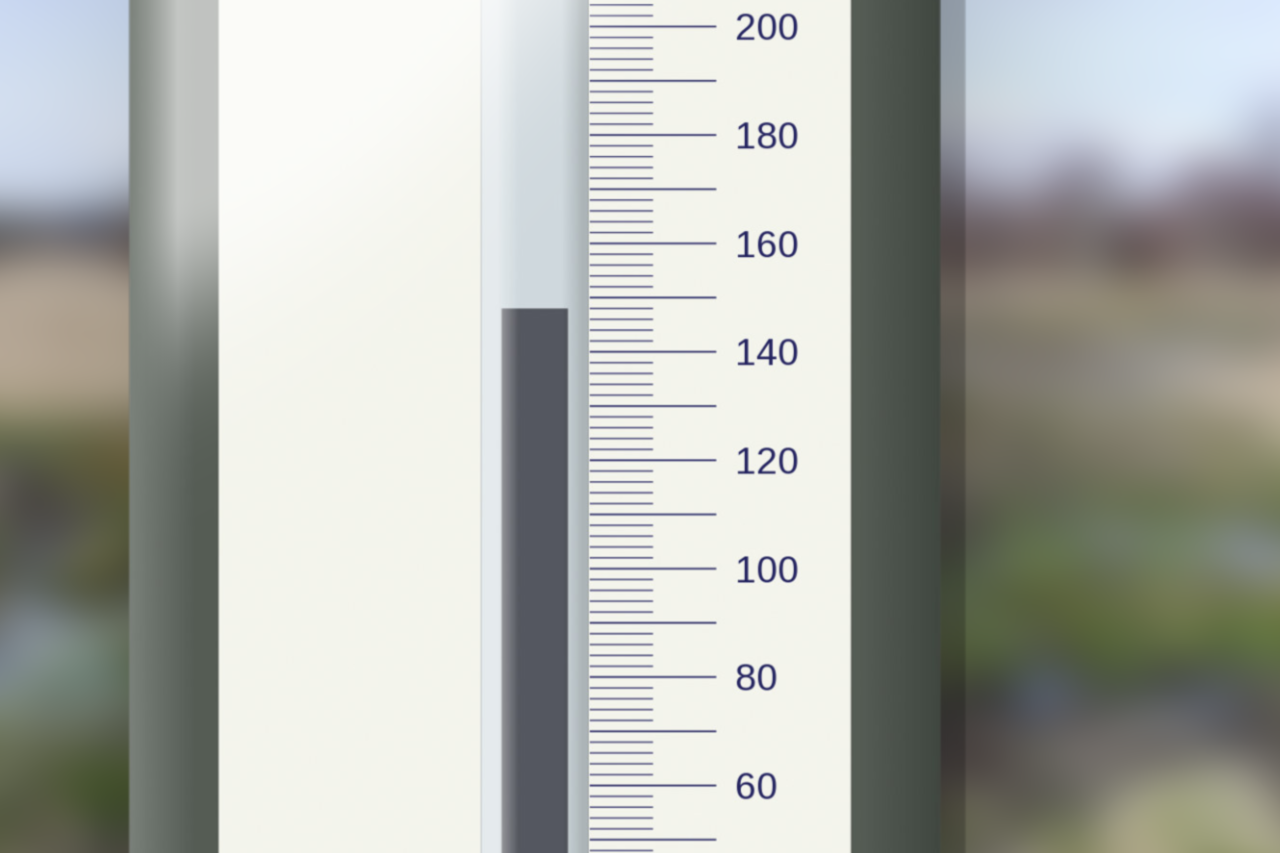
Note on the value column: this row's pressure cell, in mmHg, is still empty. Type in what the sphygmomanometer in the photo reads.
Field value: 148 mmHg
